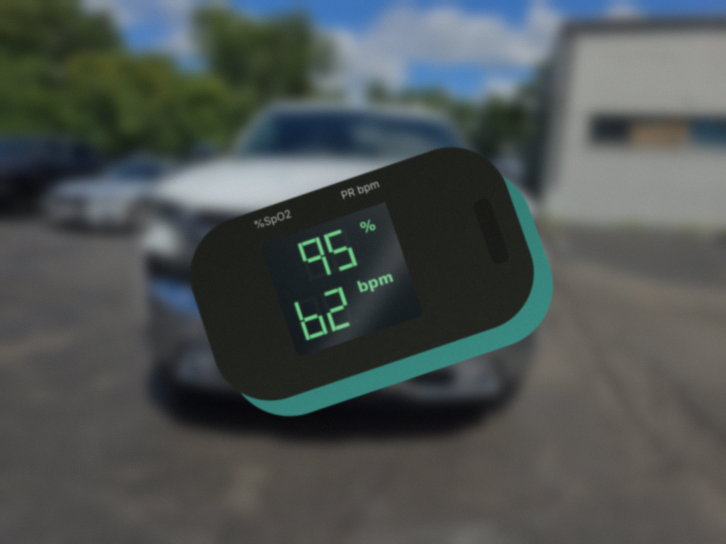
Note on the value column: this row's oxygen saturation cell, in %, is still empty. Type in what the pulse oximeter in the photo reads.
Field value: 95 %
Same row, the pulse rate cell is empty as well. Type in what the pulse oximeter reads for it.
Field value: 62 bpm
